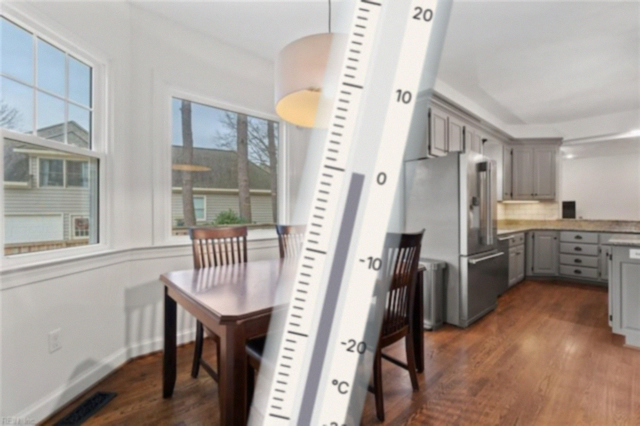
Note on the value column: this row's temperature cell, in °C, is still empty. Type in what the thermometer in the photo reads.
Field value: 0 °C
